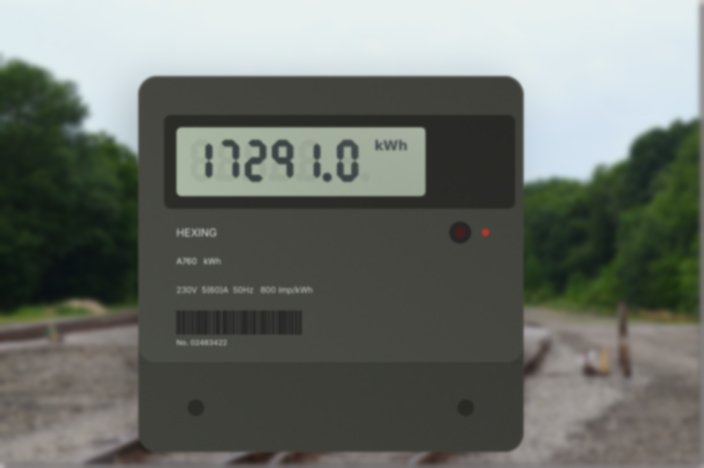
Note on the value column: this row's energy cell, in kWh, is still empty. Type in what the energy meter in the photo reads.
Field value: 17291.0 kWh
